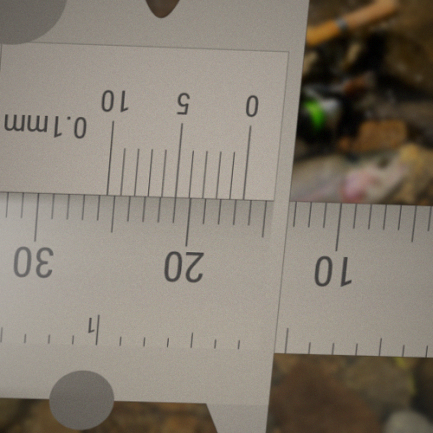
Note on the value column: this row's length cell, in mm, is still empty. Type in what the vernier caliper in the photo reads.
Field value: 16.5 mm
